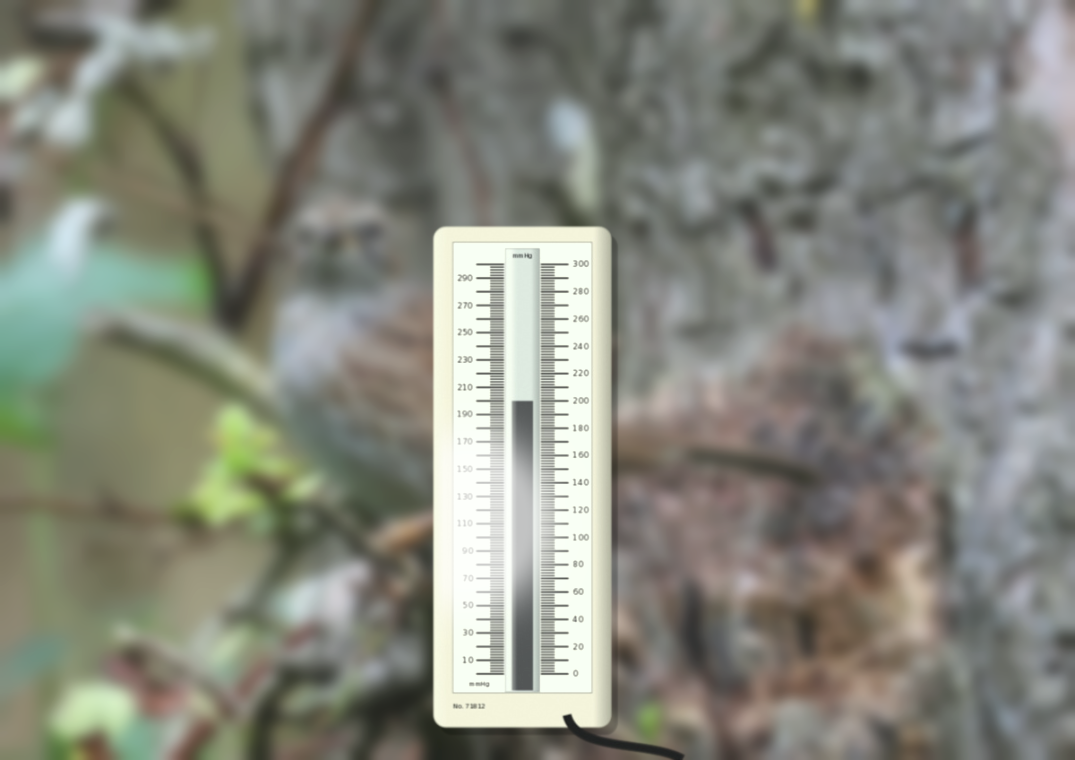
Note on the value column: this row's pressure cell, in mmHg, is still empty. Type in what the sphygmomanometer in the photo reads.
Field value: 200 mmHg
